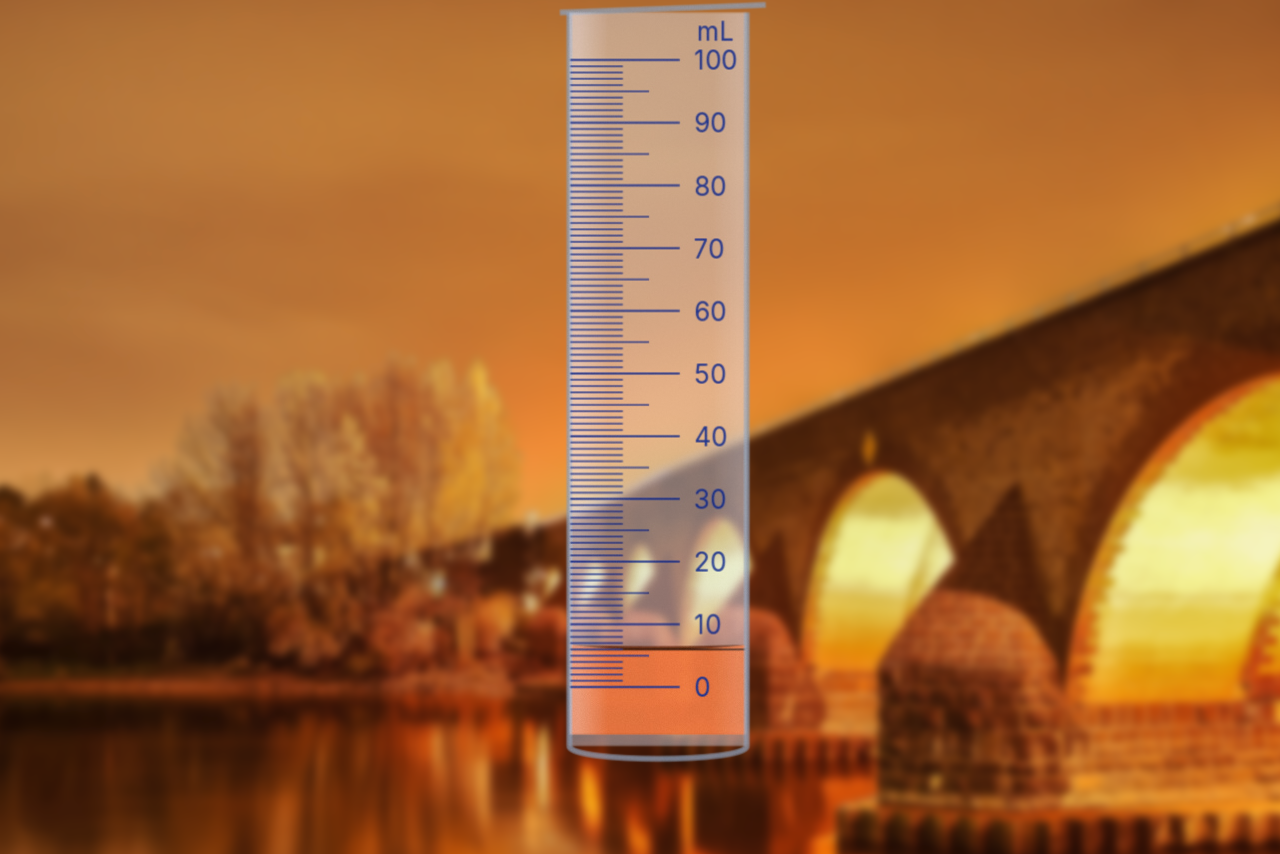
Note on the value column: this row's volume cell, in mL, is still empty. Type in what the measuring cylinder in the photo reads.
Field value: 6 mL
